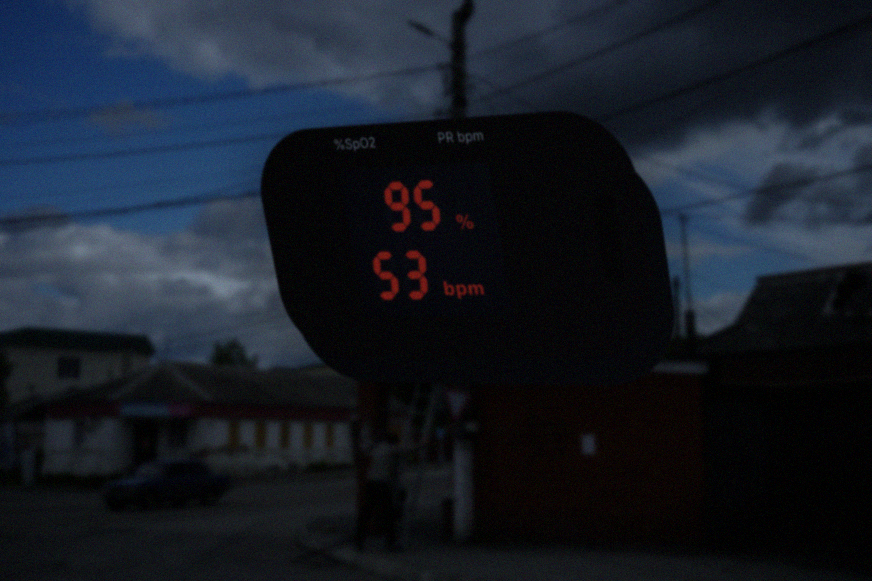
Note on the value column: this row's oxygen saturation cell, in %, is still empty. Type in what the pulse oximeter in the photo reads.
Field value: 95 %
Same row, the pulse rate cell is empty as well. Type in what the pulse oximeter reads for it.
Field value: 53 bpm
